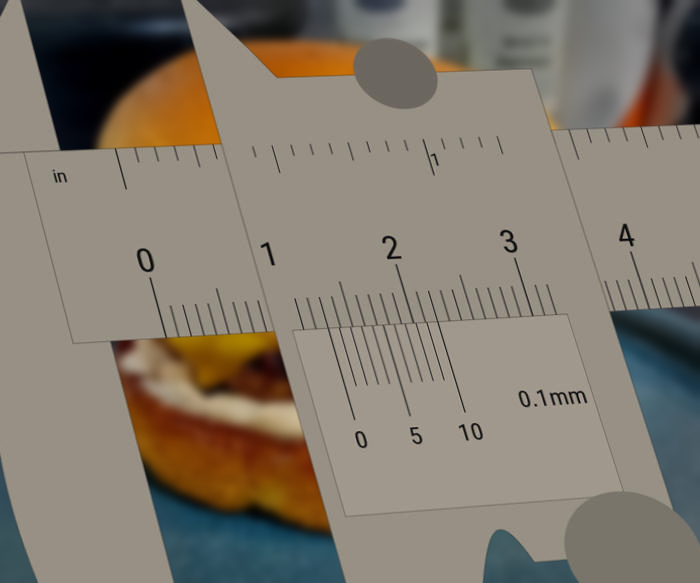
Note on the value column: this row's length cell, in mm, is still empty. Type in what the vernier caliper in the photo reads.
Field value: 13.0 mm
